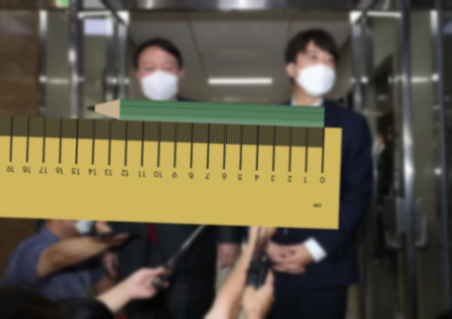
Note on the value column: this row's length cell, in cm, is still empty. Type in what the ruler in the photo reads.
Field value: 14.5 cm
